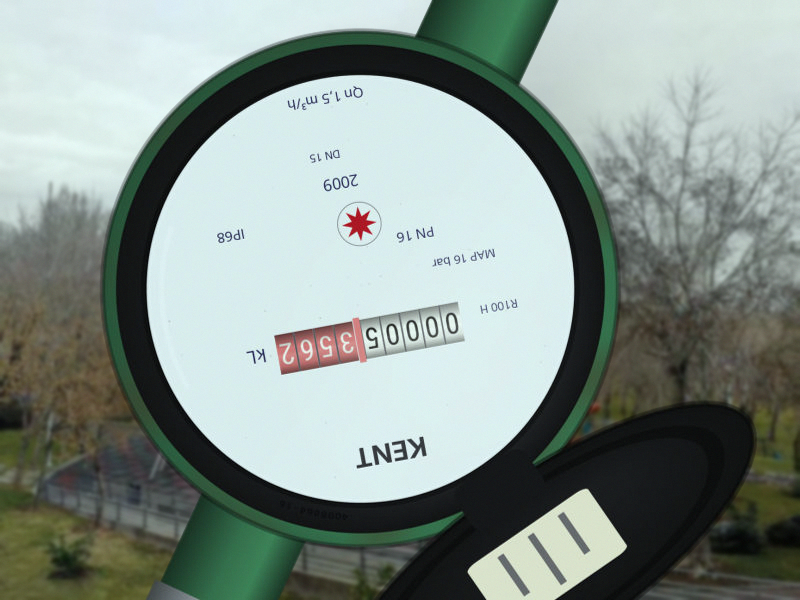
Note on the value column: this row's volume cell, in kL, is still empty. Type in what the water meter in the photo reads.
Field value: 5.3562 kL
